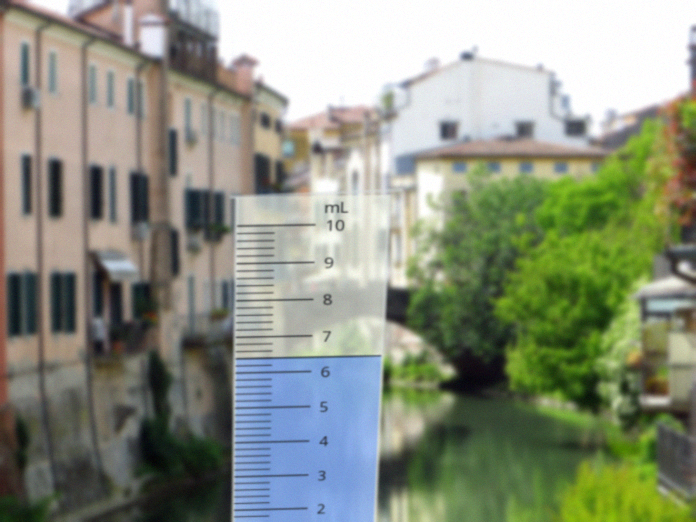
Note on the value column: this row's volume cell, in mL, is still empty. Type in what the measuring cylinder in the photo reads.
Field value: 6.4 mL
